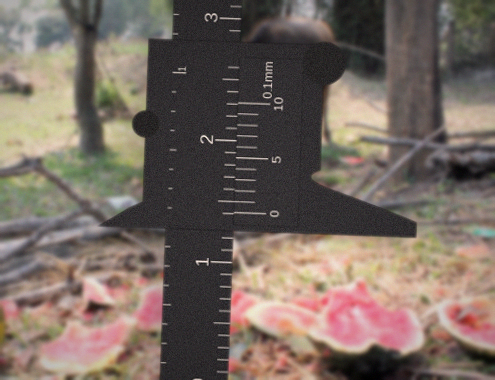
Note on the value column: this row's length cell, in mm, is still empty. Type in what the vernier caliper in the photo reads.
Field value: 14.1 mm
